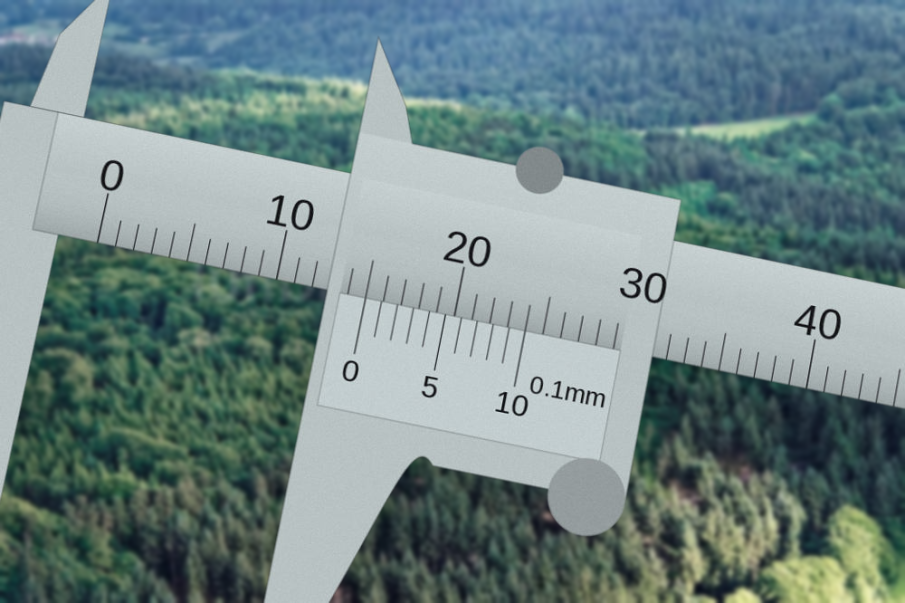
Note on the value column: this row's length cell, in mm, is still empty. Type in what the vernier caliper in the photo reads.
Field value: 15.0 mm
